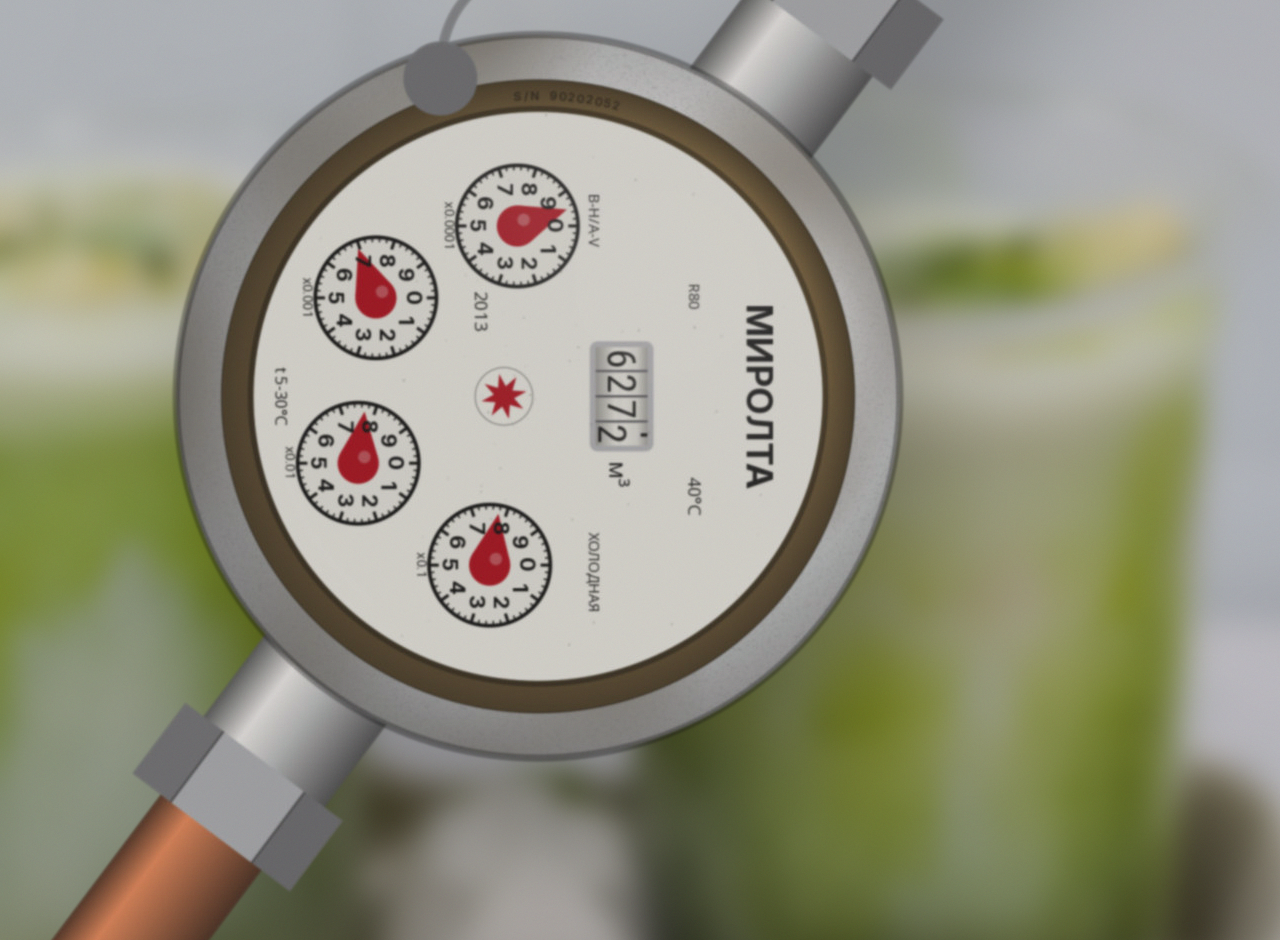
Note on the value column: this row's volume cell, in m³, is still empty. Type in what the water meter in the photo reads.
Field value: 6271.7769 m³
